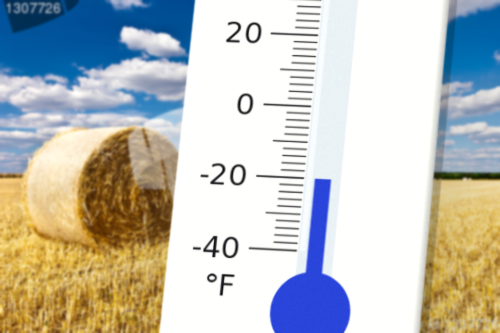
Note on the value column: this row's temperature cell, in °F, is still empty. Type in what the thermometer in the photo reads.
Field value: -20 °F
